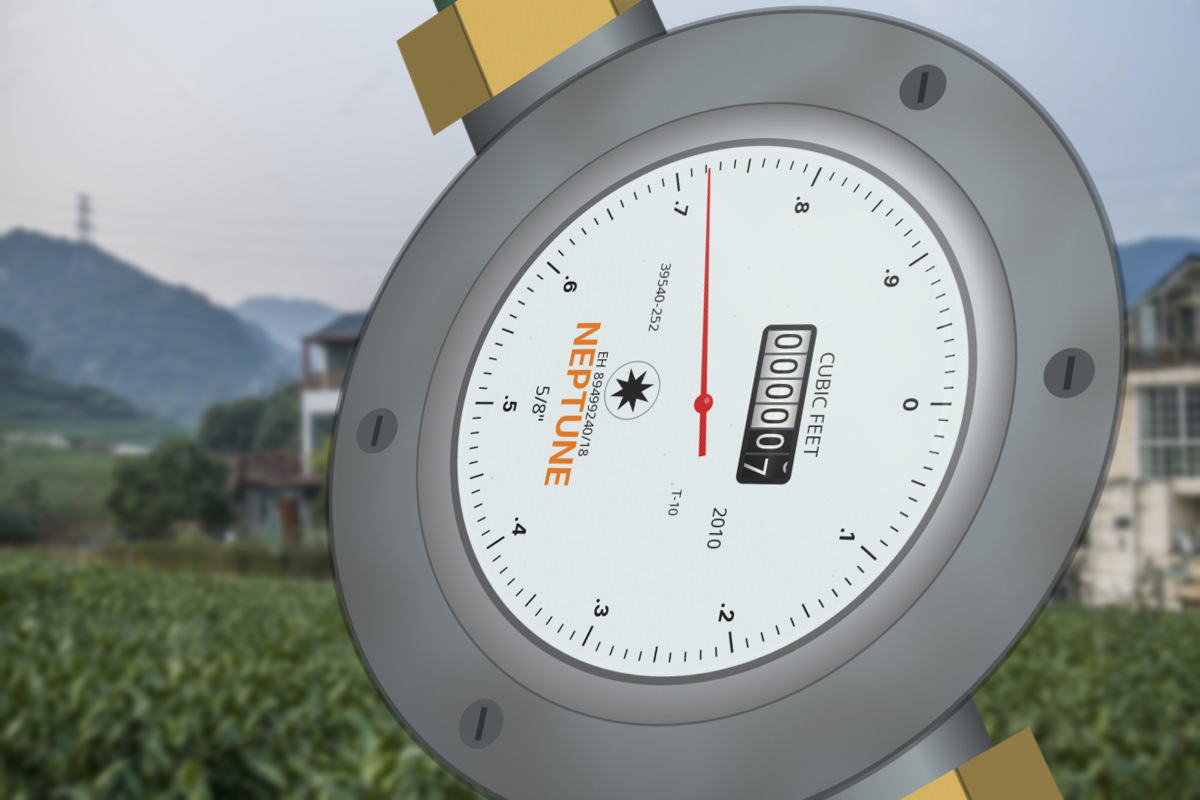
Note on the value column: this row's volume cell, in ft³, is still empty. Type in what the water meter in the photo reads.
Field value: 6.72 ft³
